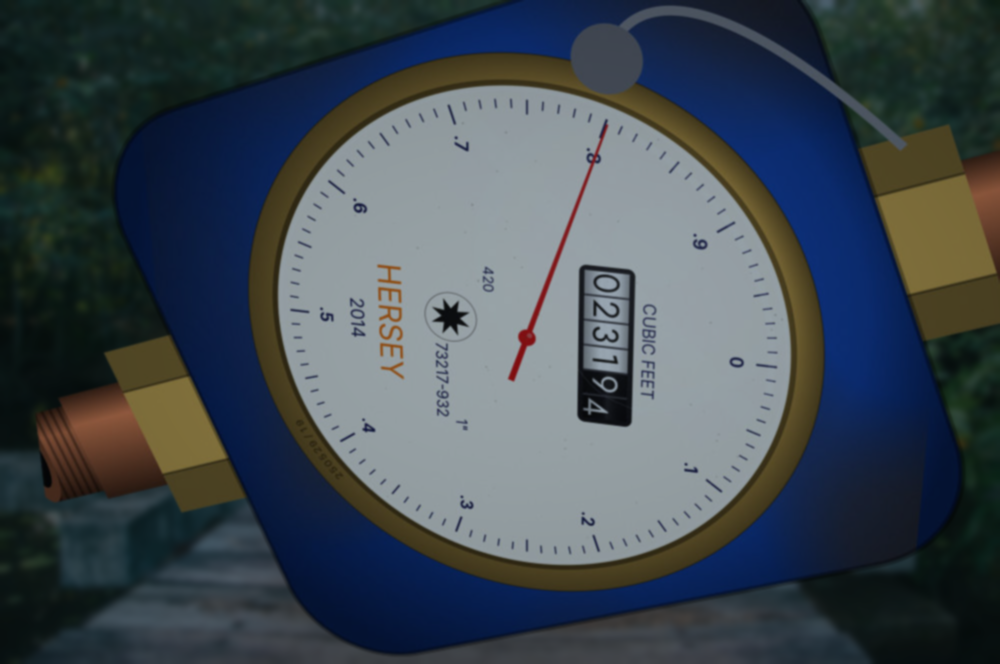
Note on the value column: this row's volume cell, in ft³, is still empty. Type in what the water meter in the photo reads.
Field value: 23193.80 ft³
